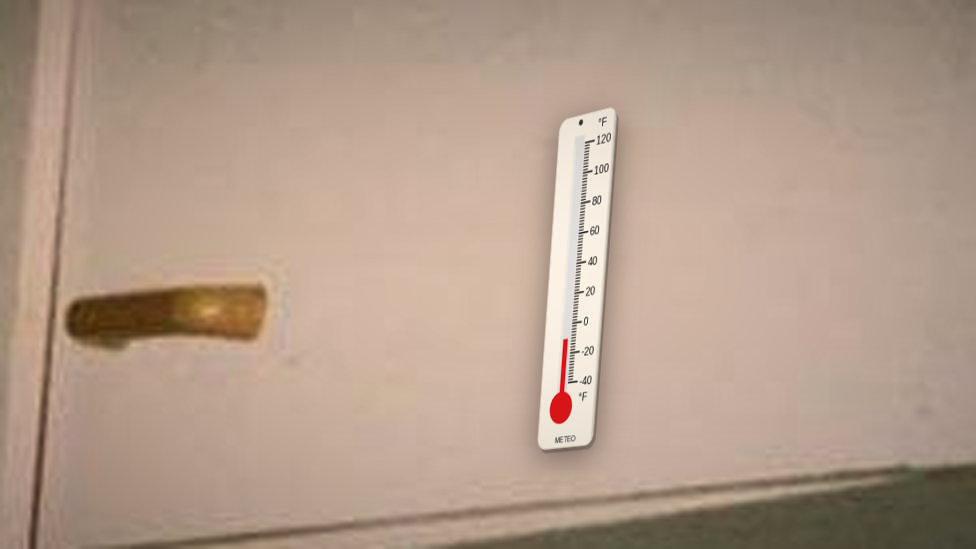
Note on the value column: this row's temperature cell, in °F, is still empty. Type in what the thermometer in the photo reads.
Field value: -10 °F
